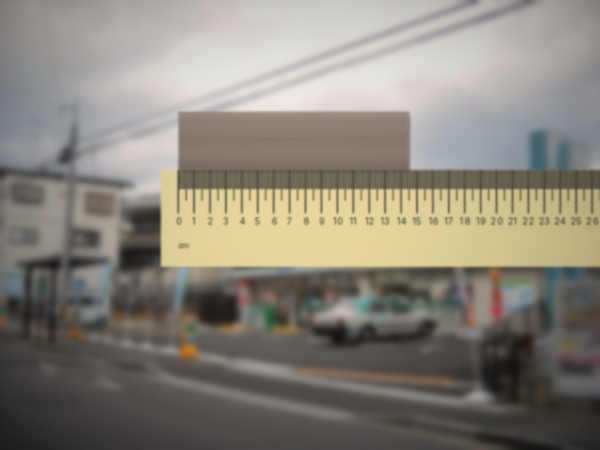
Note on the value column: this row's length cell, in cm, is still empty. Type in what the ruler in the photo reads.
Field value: 14.5 cm
